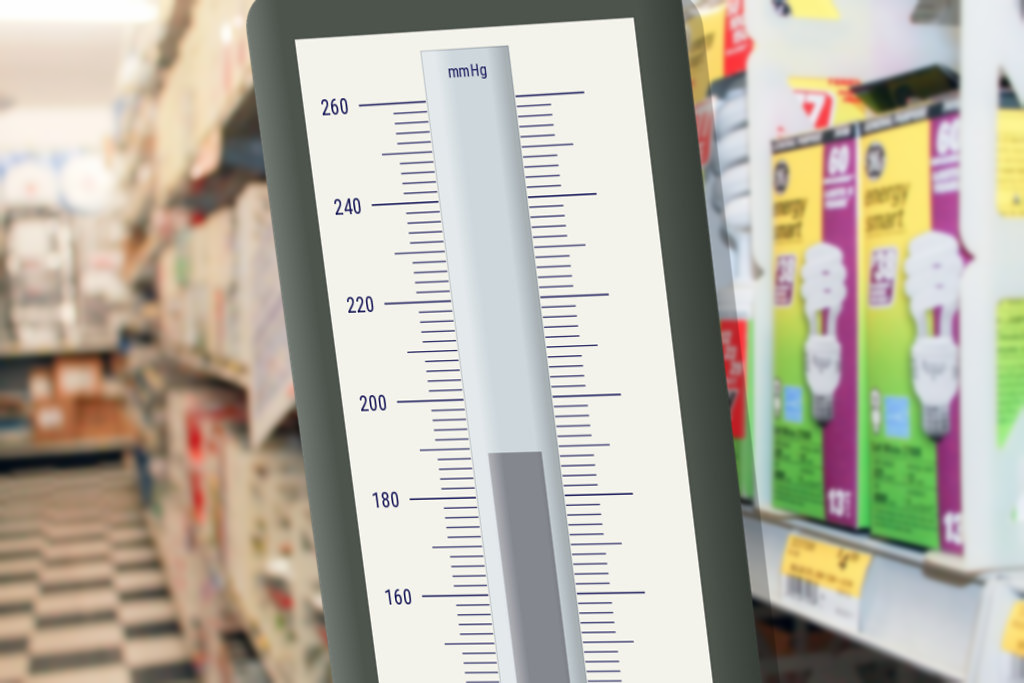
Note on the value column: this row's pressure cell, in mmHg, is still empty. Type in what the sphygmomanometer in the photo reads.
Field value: 189 mmHg
